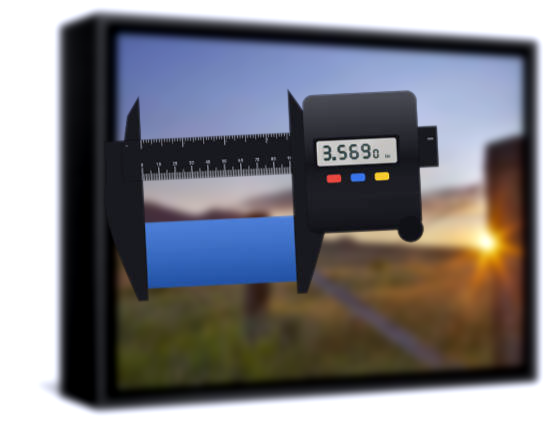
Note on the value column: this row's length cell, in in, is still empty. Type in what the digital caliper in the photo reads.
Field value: 3.5690 in
